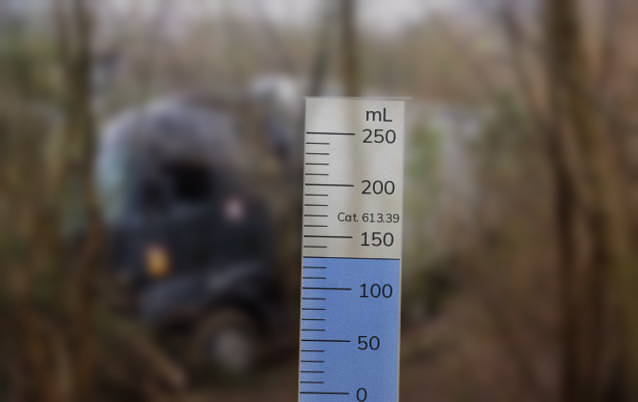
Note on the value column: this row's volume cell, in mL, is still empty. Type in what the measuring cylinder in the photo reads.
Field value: 130 mL
